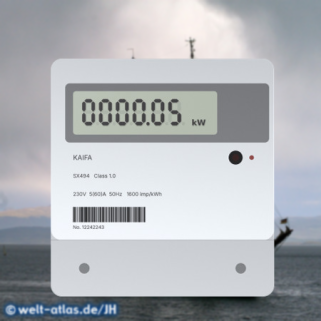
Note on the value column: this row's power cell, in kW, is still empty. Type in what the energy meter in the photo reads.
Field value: 0.05 kW
